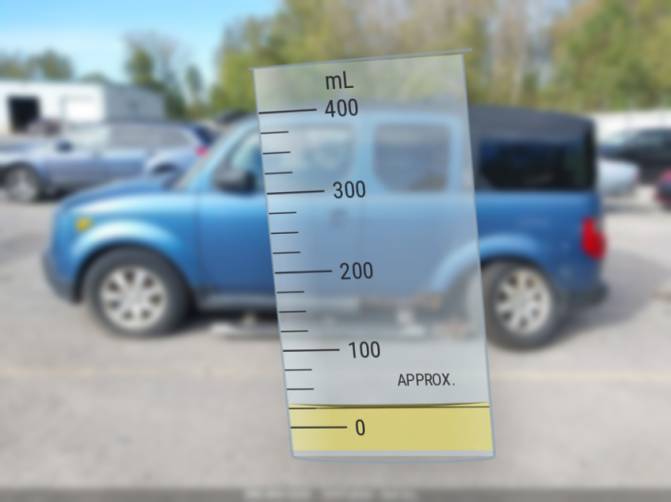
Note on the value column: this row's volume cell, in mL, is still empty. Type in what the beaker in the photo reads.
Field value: 25 mL
